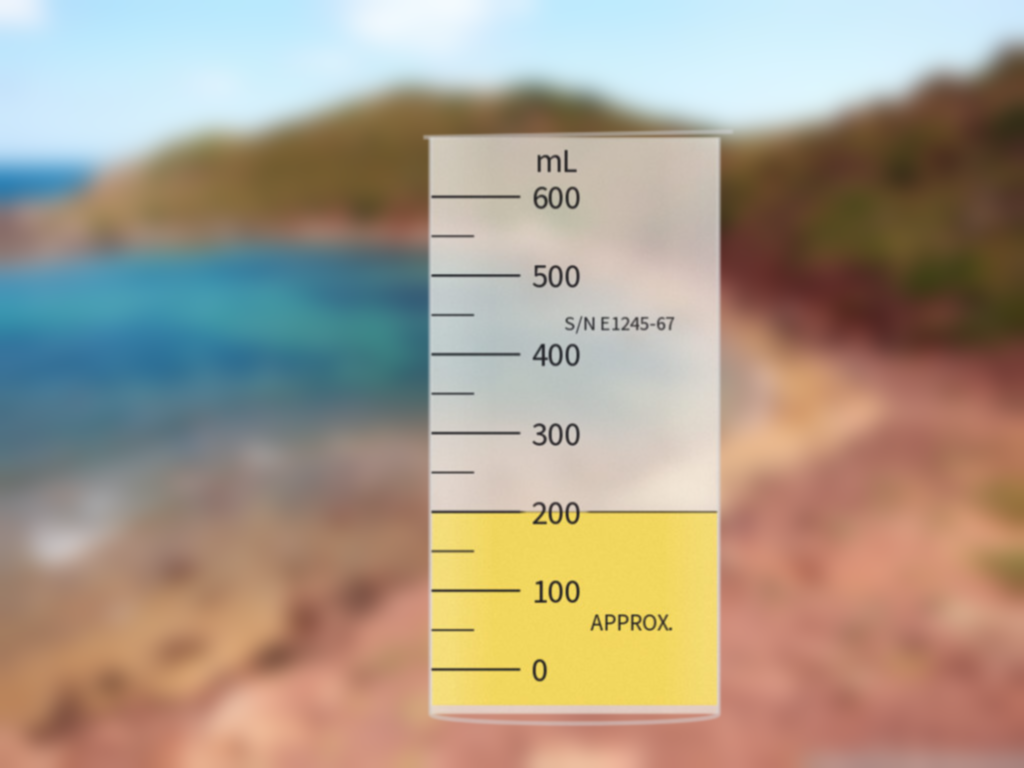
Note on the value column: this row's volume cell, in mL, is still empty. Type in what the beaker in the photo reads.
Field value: 200 mL
